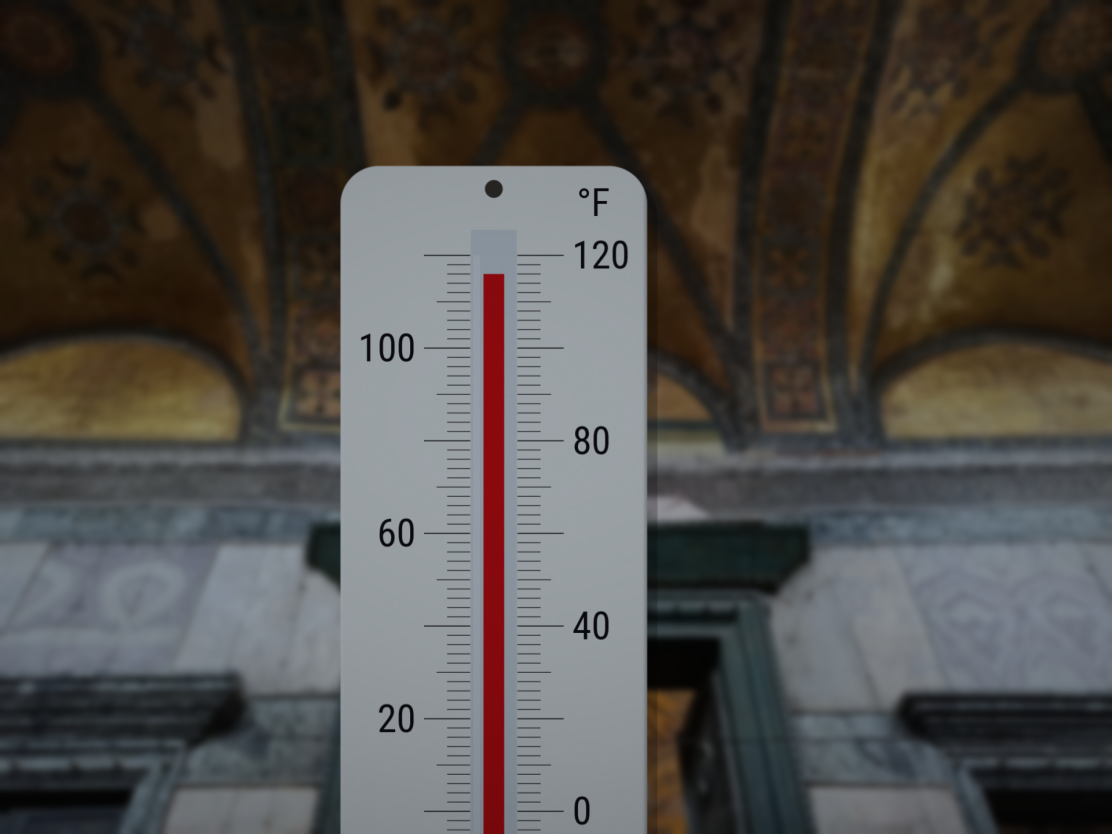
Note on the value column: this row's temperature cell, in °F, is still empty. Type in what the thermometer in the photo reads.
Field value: 116 °F
